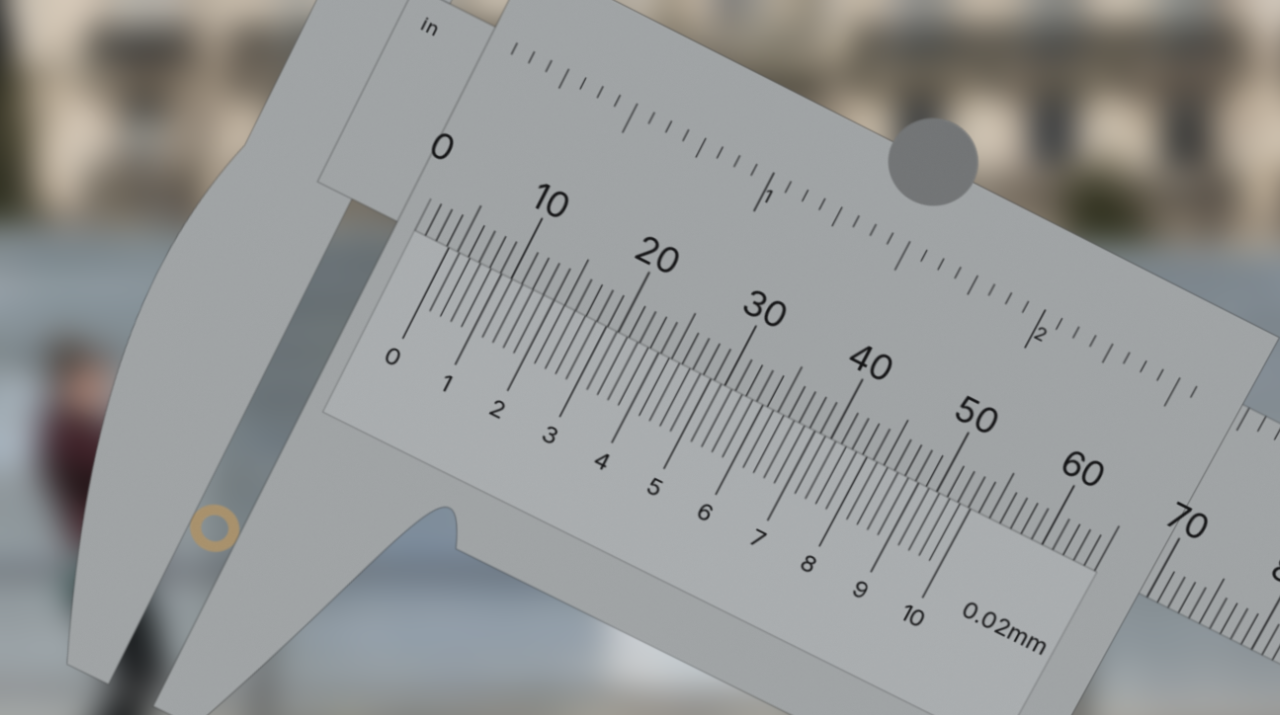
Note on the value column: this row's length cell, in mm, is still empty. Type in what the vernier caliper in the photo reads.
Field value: 4.2 mm
